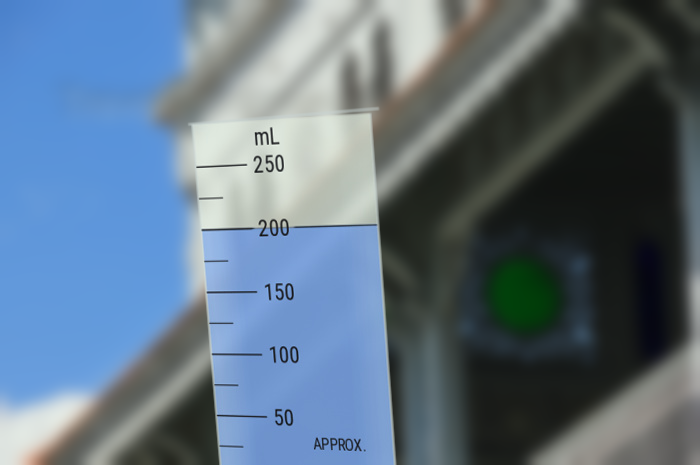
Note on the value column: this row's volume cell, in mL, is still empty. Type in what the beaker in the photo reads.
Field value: 200 mL
